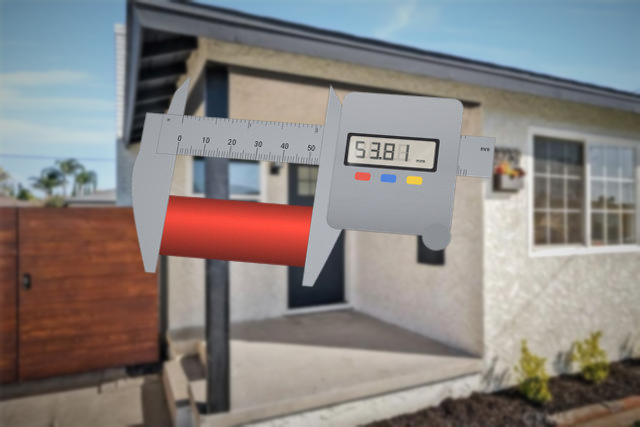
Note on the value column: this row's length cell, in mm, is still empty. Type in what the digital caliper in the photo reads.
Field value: 53.81 mm
